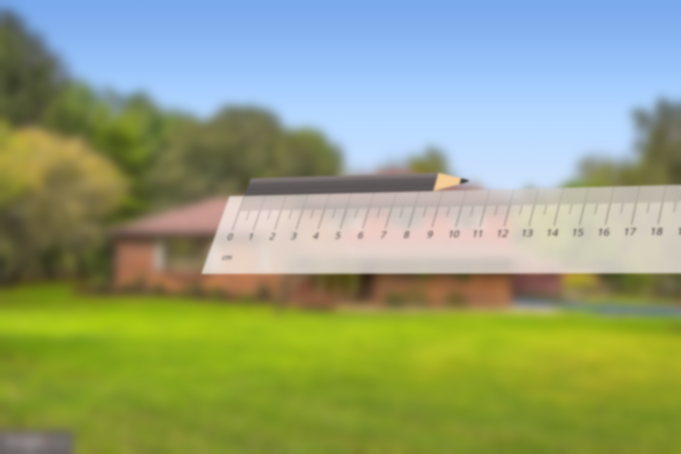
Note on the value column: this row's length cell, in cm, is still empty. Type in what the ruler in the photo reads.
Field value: 10 cm
